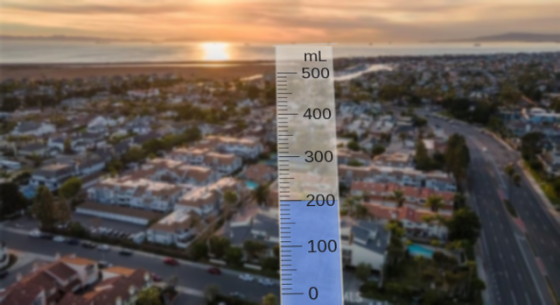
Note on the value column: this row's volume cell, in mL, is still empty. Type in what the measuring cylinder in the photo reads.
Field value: 200 mL
